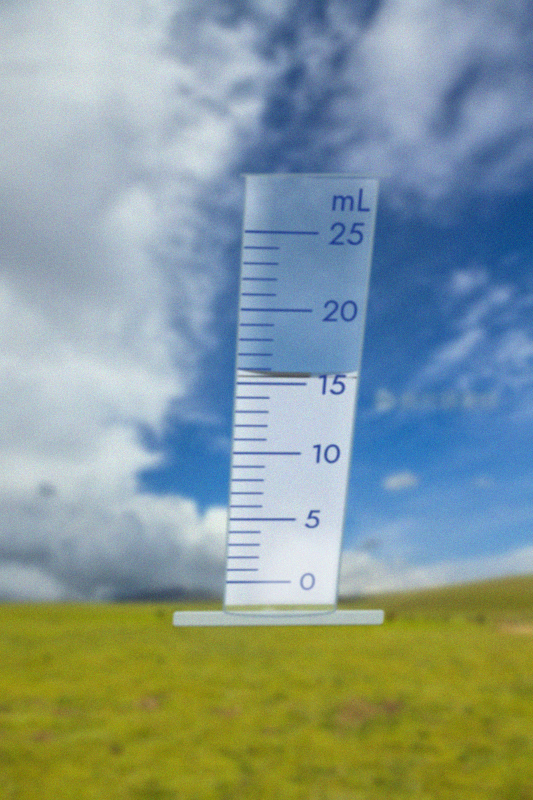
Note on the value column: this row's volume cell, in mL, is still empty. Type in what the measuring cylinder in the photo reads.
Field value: 15.5 mL
